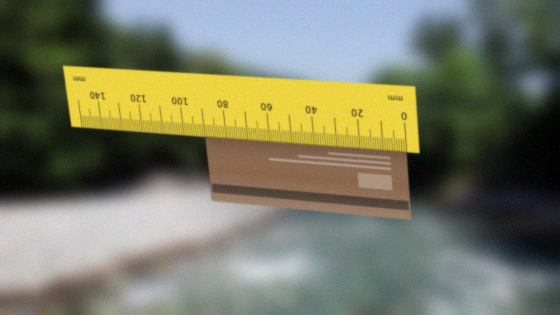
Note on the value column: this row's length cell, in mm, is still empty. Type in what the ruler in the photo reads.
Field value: 90 mm
